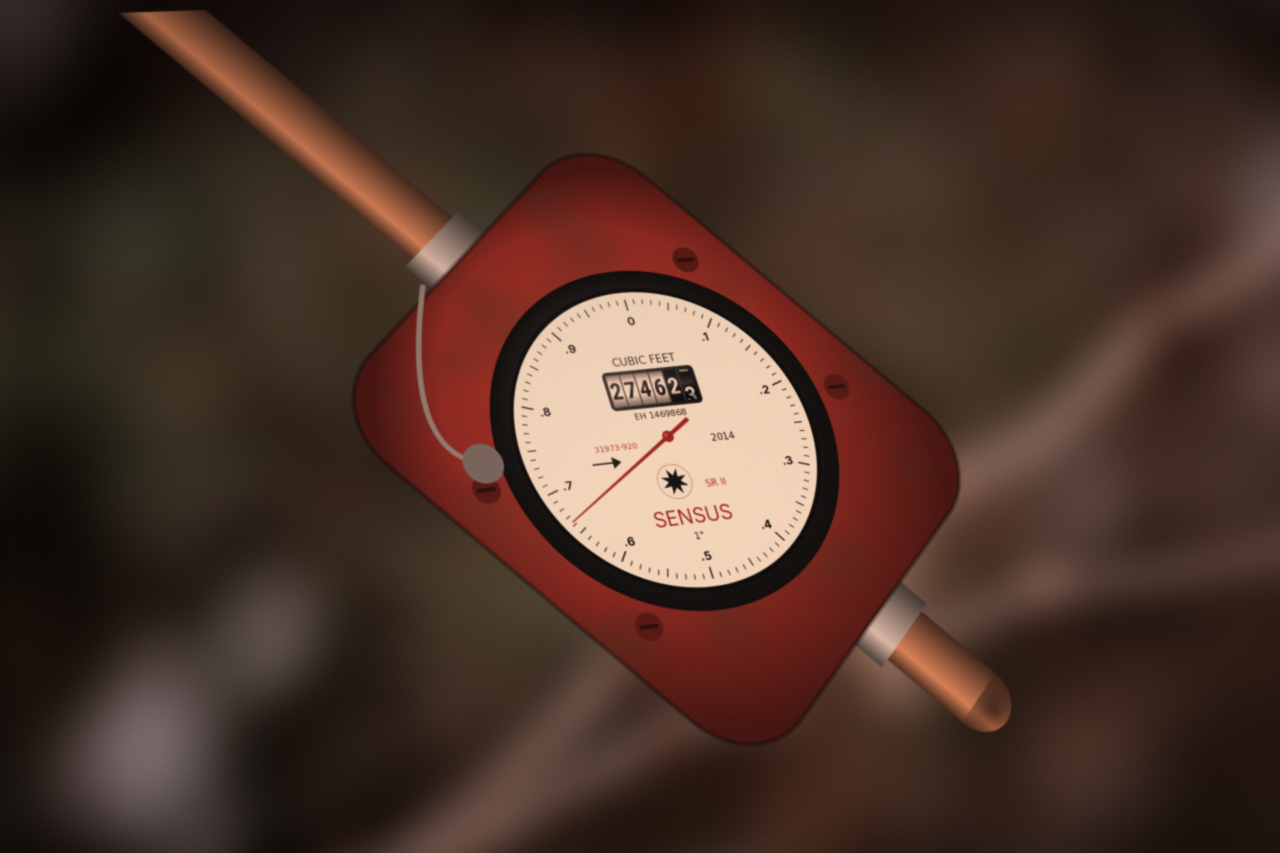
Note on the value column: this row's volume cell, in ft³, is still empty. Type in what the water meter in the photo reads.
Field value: 274622.66 ft³
